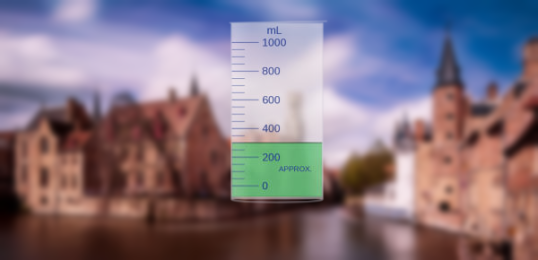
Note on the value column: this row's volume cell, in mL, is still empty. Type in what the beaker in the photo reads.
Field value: 300 mL
